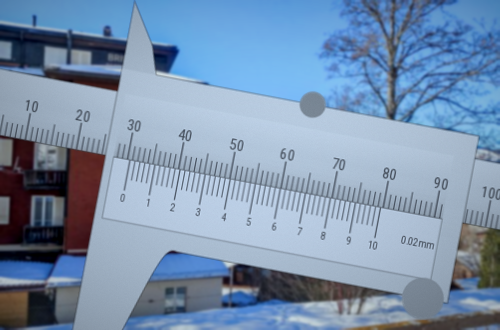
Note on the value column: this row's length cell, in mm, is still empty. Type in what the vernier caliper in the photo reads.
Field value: 30.5 mm
